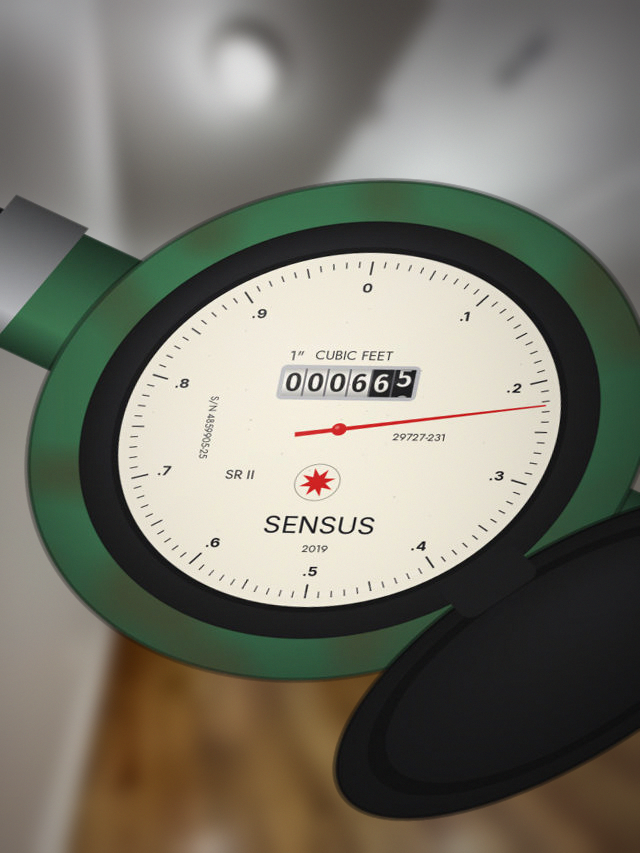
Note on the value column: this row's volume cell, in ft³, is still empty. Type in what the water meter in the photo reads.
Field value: 665.22 ft³
